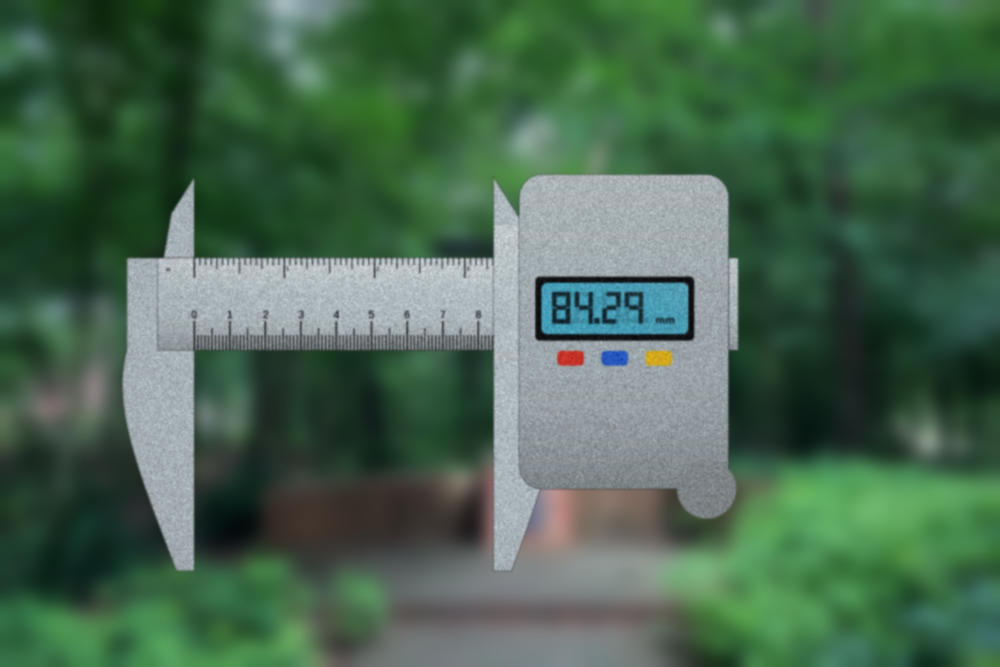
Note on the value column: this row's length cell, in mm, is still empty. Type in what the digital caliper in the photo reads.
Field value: 84.29 mm
